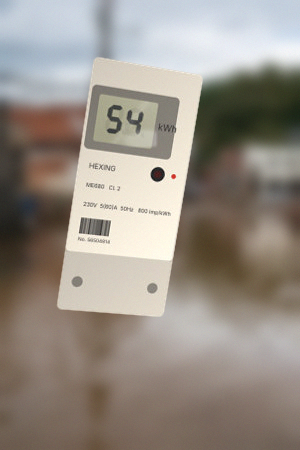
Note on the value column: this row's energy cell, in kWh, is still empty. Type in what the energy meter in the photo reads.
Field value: 54 kWh
